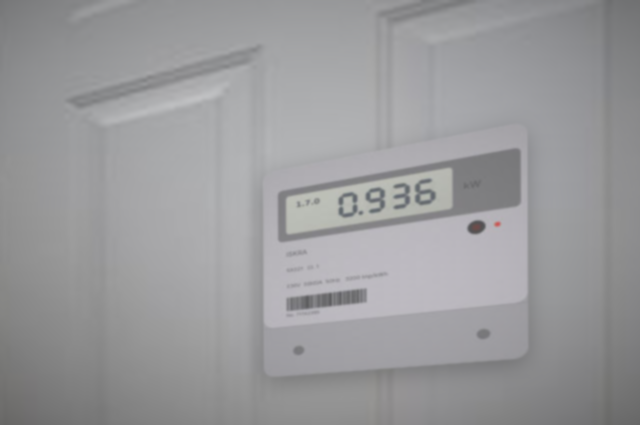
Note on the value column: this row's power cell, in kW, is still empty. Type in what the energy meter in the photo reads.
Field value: 0.936 kW
